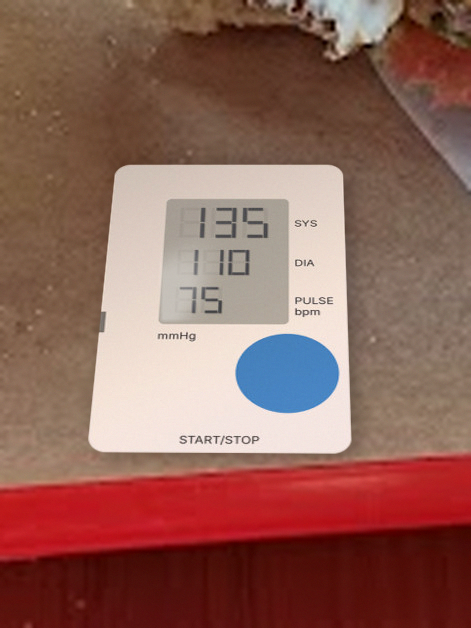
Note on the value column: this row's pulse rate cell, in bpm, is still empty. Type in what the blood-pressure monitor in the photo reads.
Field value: 75 bpm
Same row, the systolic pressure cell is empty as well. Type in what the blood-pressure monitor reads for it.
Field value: 135 mmHg
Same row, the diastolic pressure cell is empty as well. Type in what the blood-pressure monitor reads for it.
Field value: 110 mmHg
